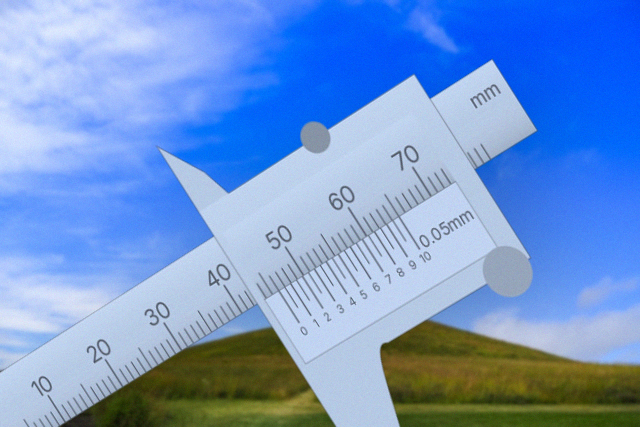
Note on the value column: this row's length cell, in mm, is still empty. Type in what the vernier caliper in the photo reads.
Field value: 46.0 mm
